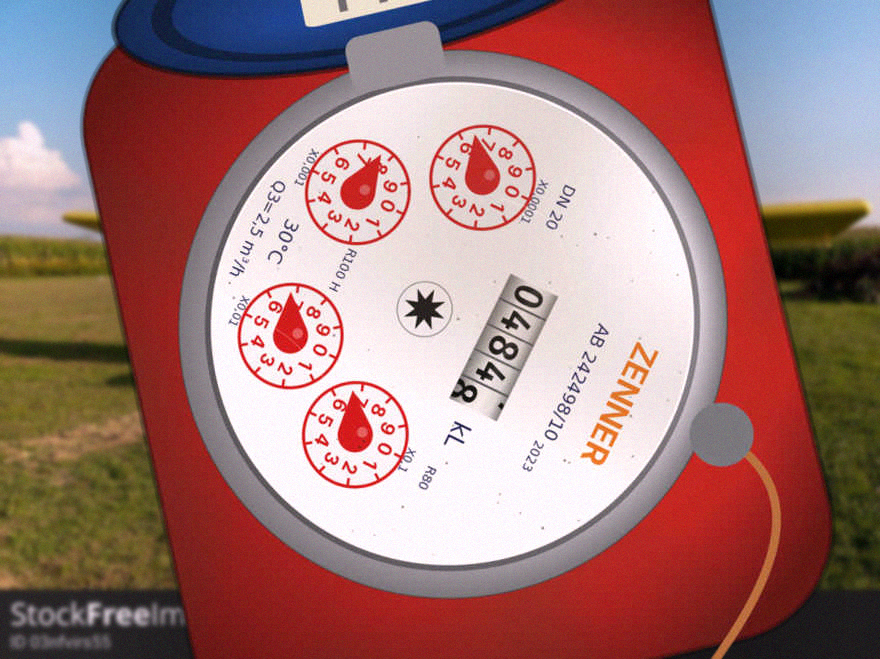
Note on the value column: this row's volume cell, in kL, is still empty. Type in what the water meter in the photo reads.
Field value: 4847.6676 kL
